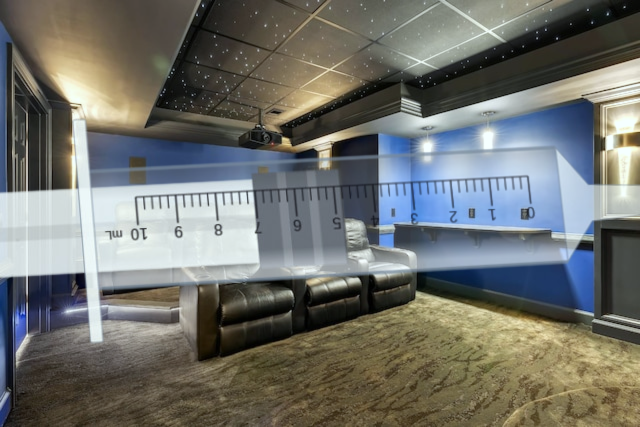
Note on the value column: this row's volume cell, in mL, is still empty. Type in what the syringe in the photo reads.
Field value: 4.8 mL
